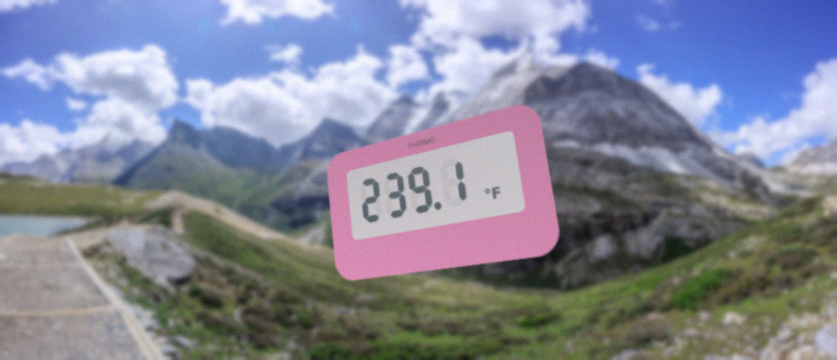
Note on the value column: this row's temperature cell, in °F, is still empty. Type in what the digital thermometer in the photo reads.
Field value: 239.1 °F
